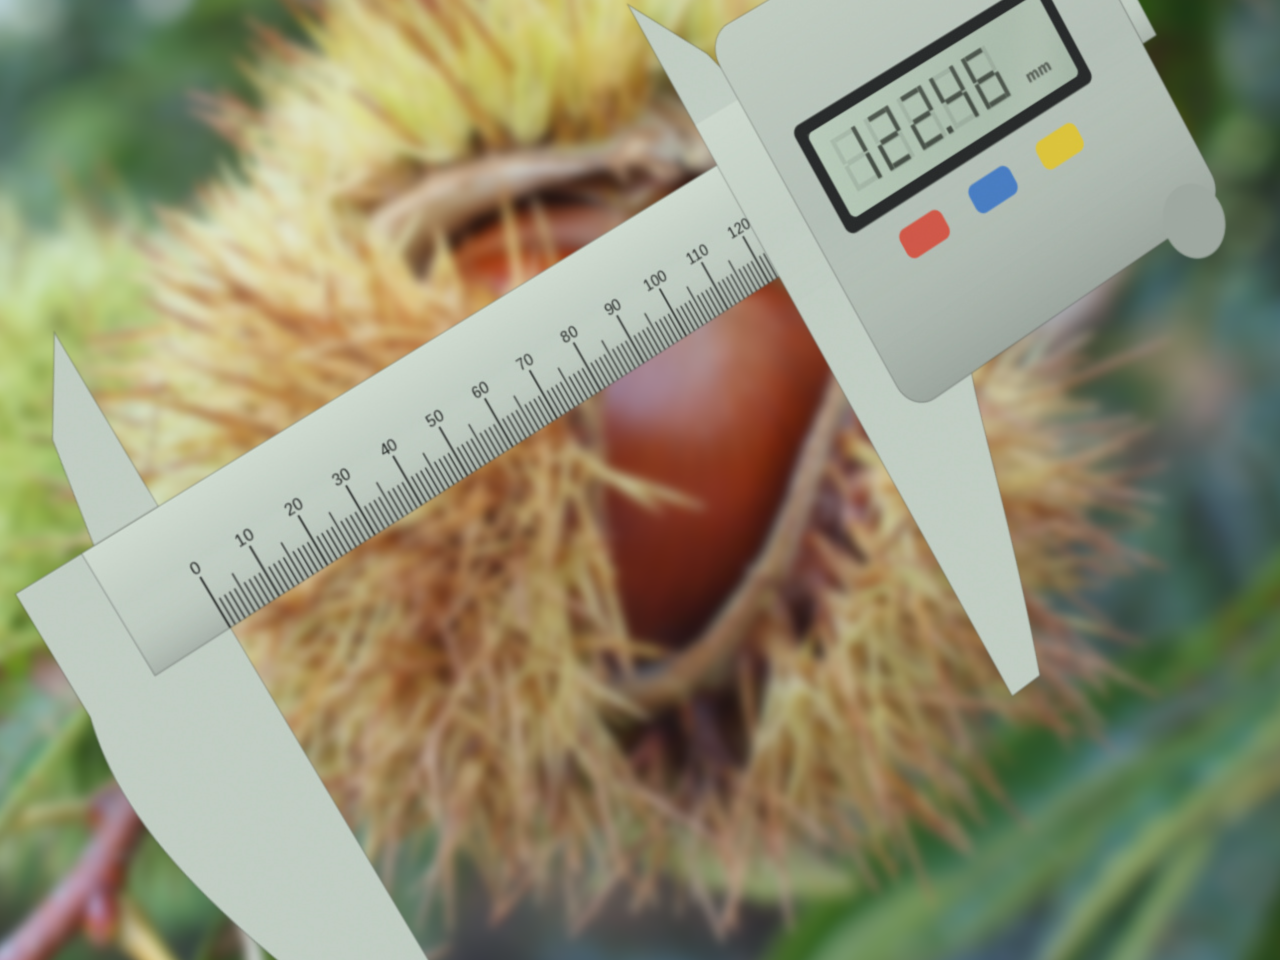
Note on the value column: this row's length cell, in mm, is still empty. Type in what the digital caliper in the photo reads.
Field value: 122.46 mm
